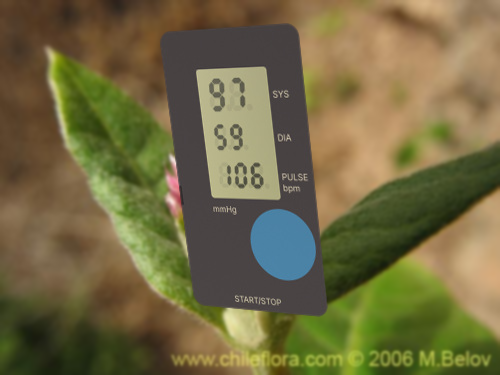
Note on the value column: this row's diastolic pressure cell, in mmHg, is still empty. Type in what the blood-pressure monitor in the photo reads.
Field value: 59 mmHg
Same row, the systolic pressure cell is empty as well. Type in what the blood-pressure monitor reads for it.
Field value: 97 mmHg
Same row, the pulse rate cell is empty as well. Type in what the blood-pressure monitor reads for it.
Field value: 106 bpm
